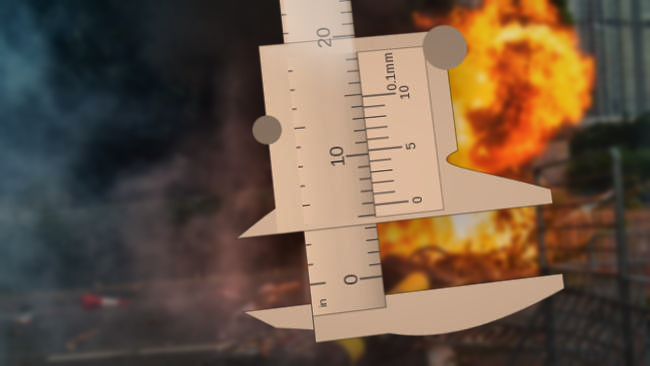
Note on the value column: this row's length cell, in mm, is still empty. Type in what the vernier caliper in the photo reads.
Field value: 5.8 mm
